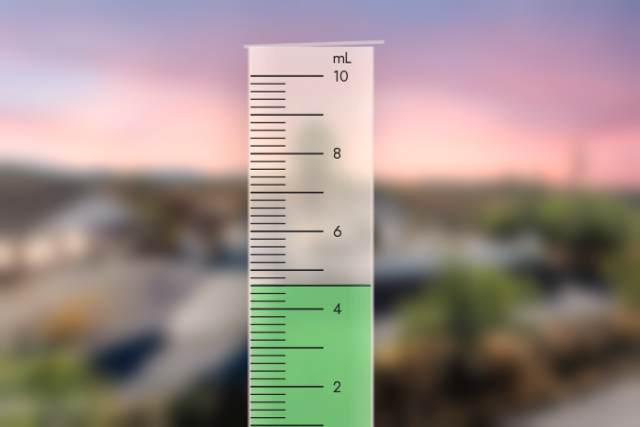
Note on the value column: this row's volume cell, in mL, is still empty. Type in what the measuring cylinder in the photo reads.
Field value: 4.6 mL
